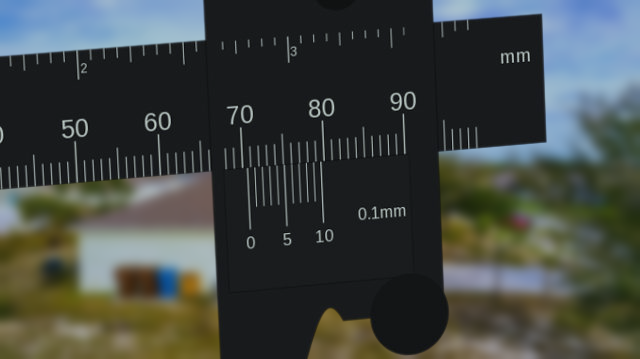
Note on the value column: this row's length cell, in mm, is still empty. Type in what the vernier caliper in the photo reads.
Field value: 70.6 mm
